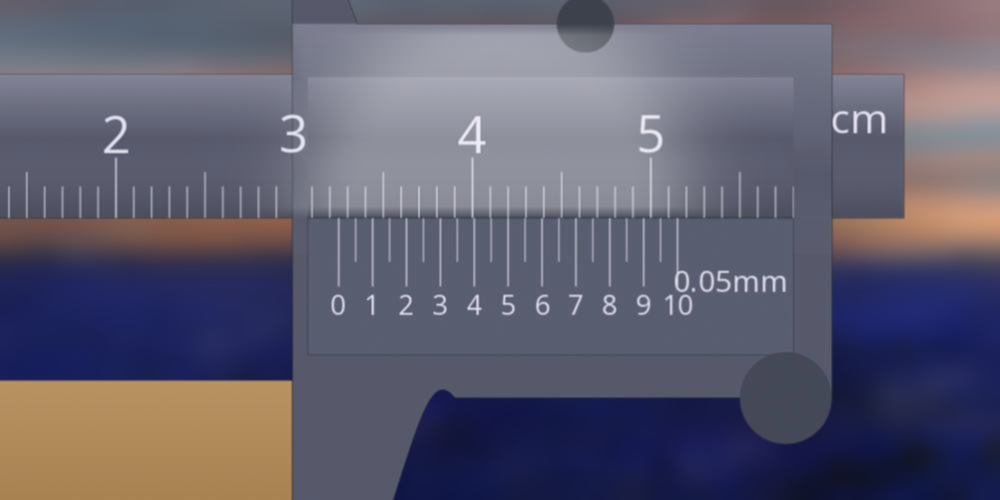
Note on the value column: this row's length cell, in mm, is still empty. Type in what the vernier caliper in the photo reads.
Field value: 32.5 mm
